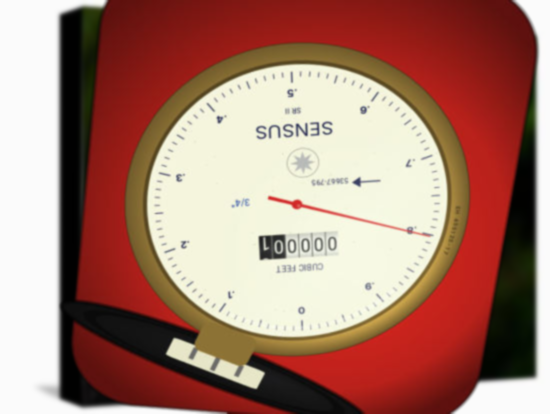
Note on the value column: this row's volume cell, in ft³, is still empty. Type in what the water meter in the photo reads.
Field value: 0.80 ft³
